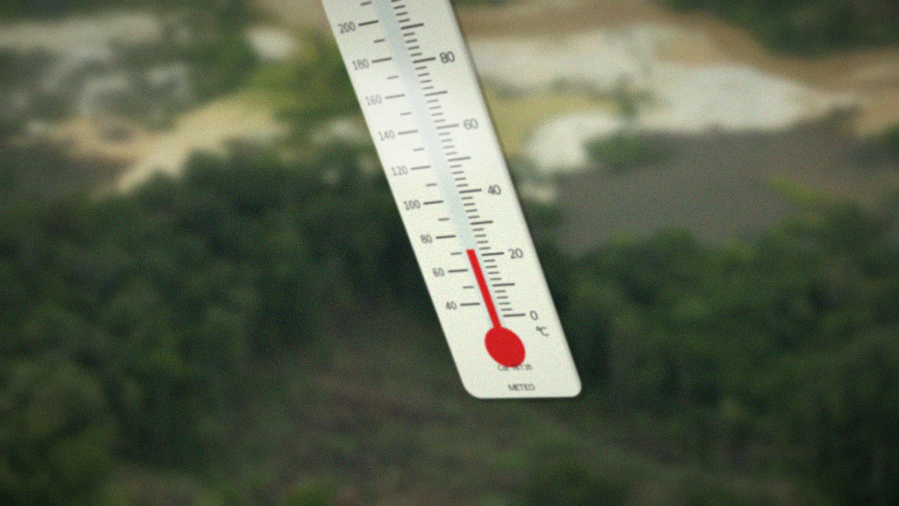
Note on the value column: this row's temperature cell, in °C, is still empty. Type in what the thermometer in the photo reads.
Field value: 22 °C
